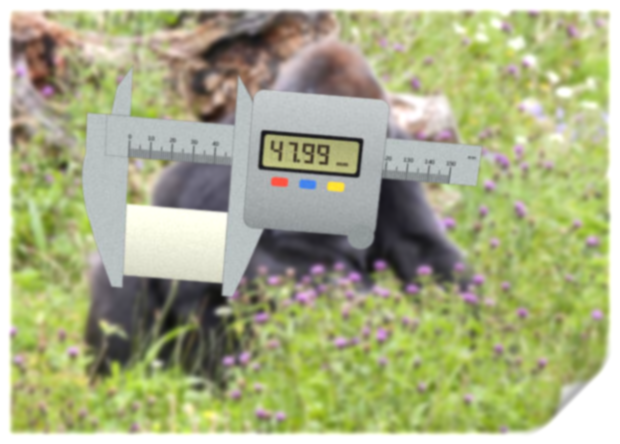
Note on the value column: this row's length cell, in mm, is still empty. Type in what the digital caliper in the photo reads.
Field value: 47.99 mm
